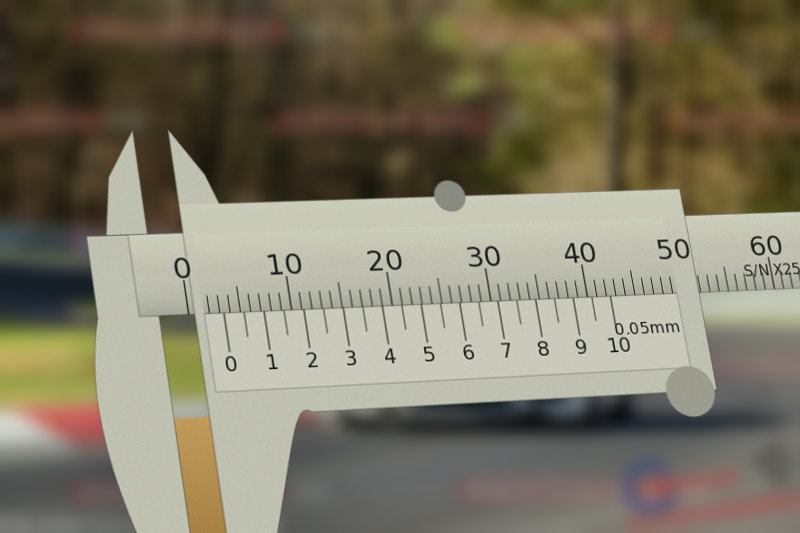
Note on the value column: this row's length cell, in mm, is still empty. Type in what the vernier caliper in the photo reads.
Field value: 3.4 mm
